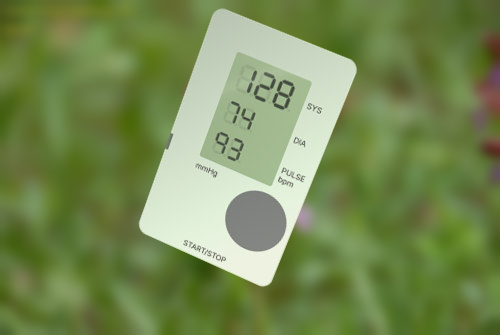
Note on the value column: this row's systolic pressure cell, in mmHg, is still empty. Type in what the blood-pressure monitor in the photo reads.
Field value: 128 mmHg
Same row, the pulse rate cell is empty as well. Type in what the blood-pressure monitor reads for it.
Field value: 93 bpm
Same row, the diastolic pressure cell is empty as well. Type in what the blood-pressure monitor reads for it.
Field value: 74 mmHg
